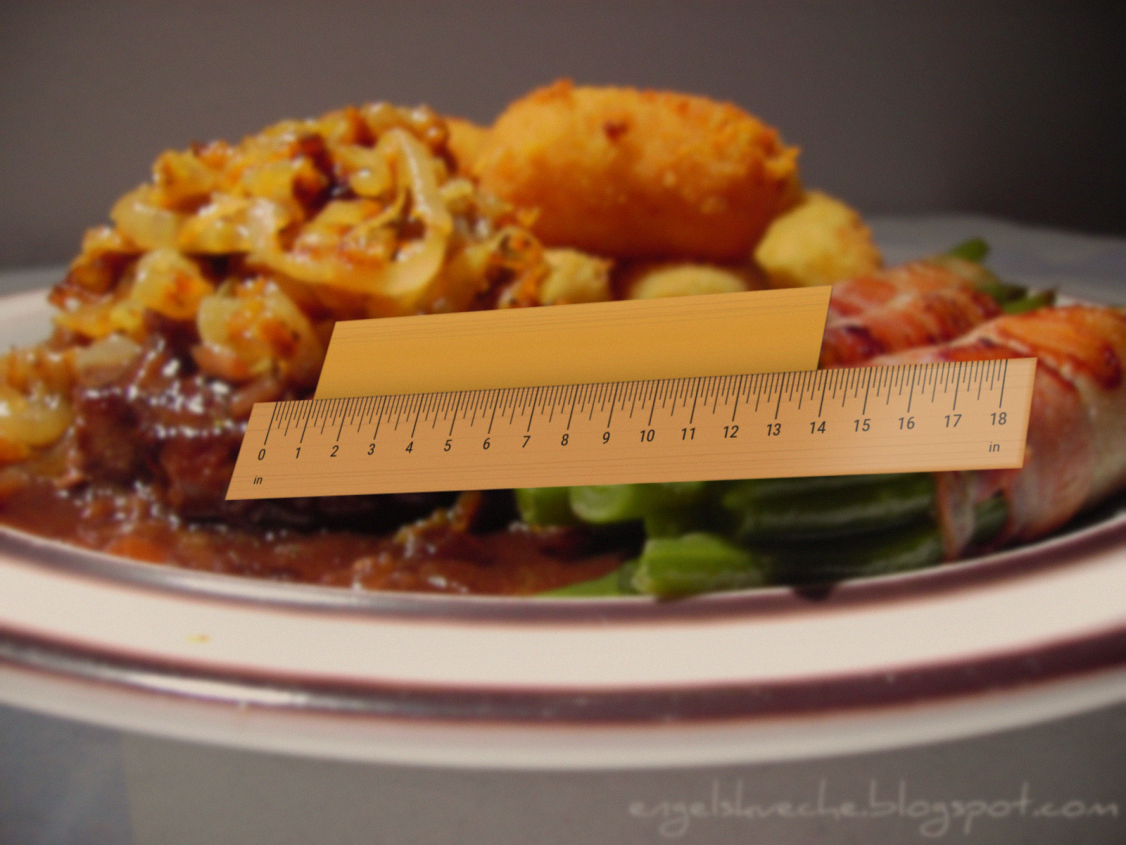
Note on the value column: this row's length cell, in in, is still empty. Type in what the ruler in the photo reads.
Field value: 12.75 in
